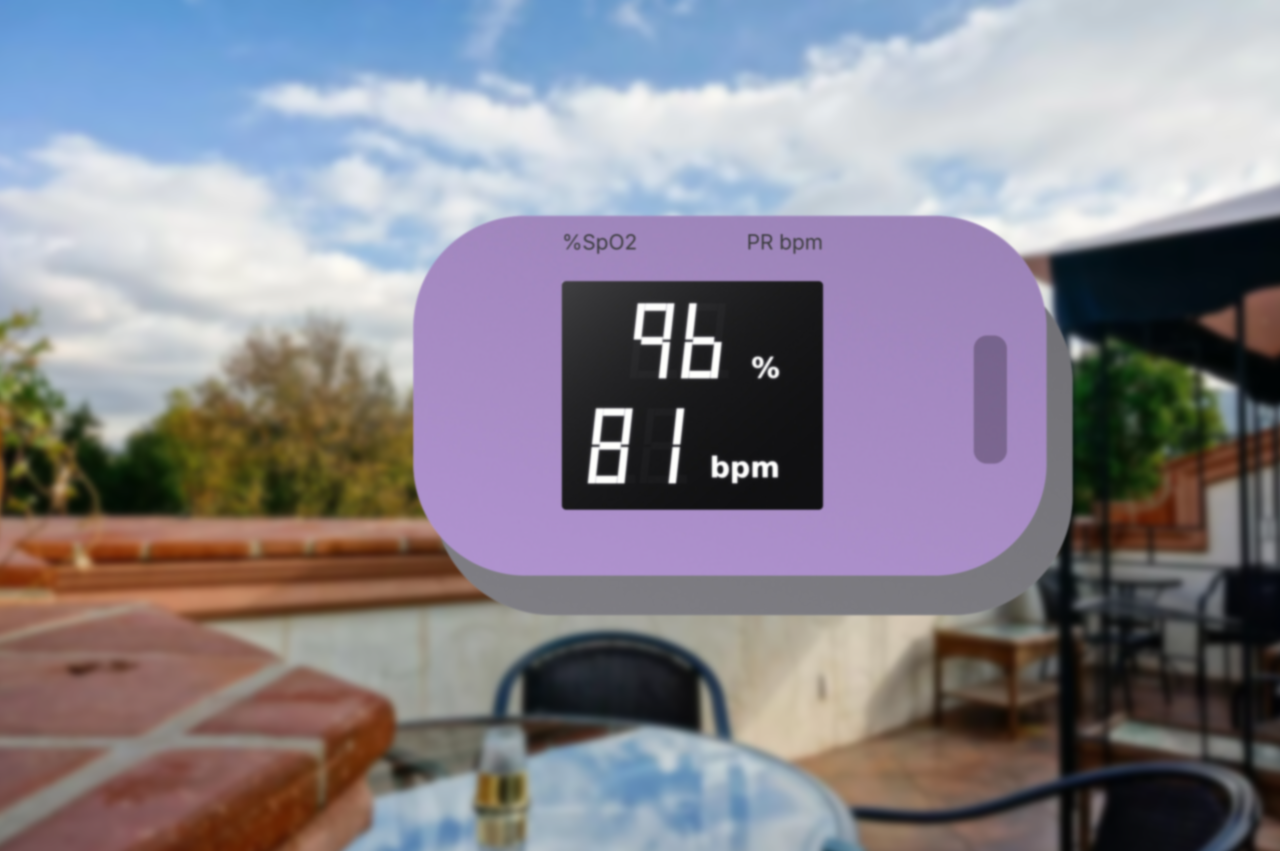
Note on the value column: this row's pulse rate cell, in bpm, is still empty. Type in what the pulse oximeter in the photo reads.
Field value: 81 bpm
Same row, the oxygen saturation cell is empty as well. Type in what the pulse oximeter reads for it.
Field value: 96 %
